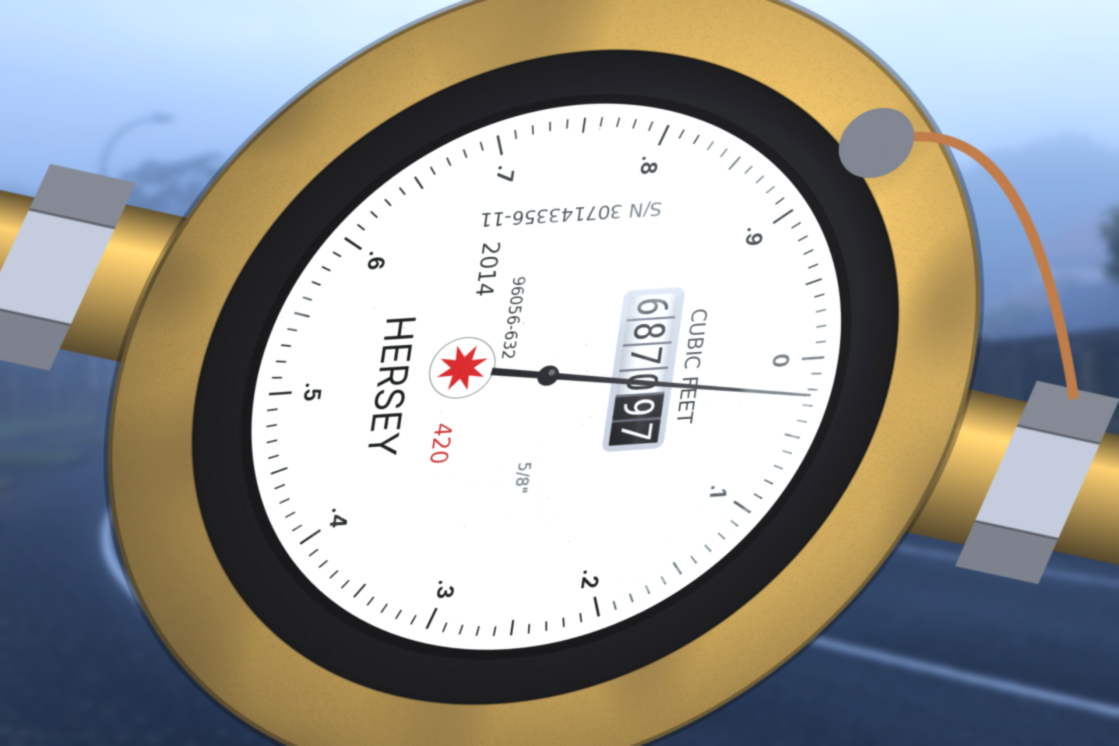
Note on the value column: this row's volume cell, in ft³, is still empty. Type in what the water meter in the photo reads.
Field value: 687097.02 ft³
